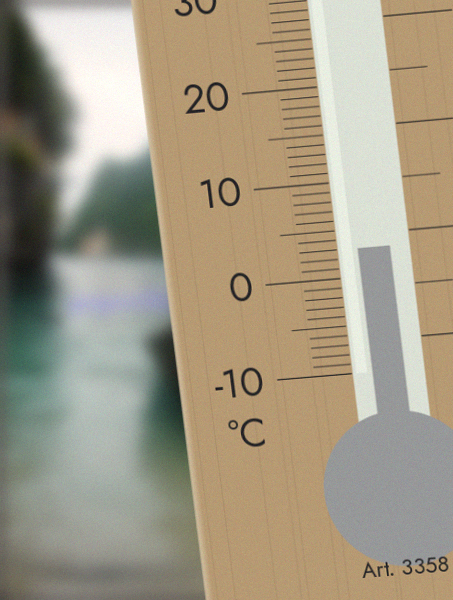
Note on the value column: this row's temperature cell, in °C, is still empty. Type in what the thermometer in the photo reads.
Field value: 3 °C
